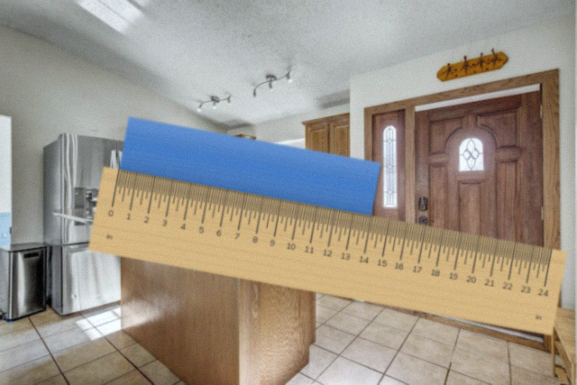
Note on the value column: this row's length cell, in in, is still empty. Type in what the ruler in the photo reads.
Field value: 14 in
